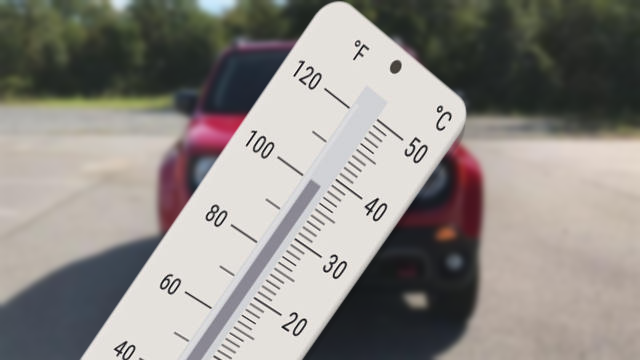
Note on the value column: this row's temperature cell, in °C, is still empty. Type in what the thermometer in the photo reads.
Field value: 38 °C
